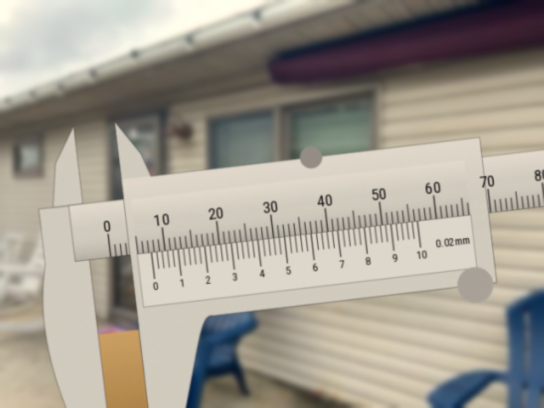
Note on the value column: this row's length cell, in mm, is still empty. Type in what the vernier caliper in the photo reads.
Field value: 7.5 mm
